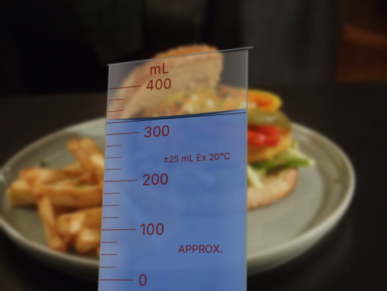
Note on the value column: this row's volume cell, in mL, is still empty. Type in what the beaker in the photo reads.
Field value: 325 mL
